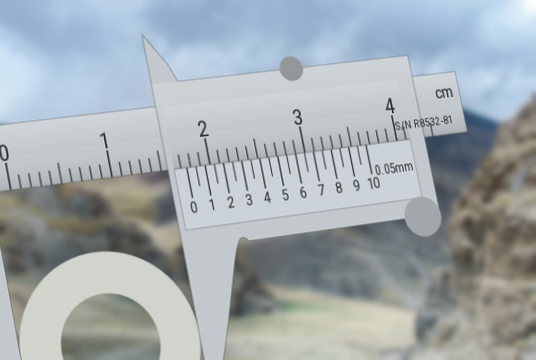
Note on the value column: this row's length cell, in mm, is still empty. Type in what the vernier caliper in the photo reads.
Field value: 17.6 mm
